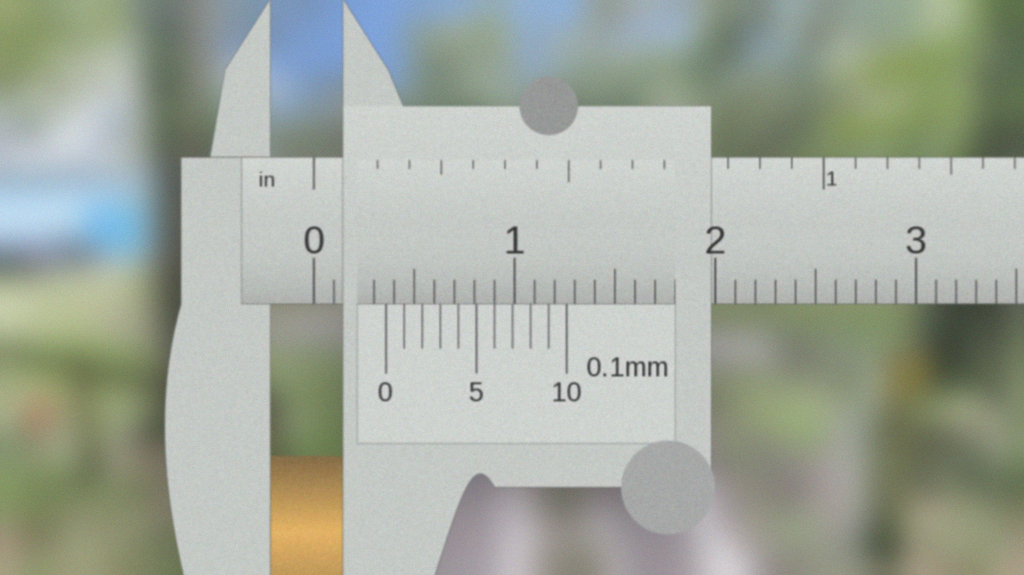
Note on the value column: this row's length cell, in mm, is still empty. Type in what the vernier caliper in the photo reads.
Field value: 3.6 mm
